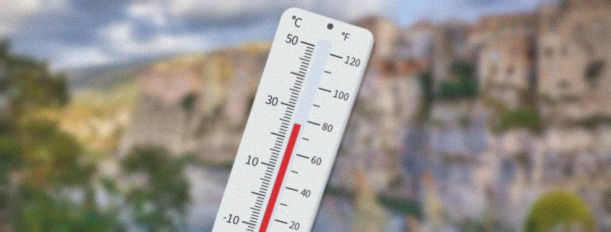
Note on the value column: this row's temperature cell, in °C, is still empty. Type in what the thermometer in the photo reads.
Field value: 25 °C
